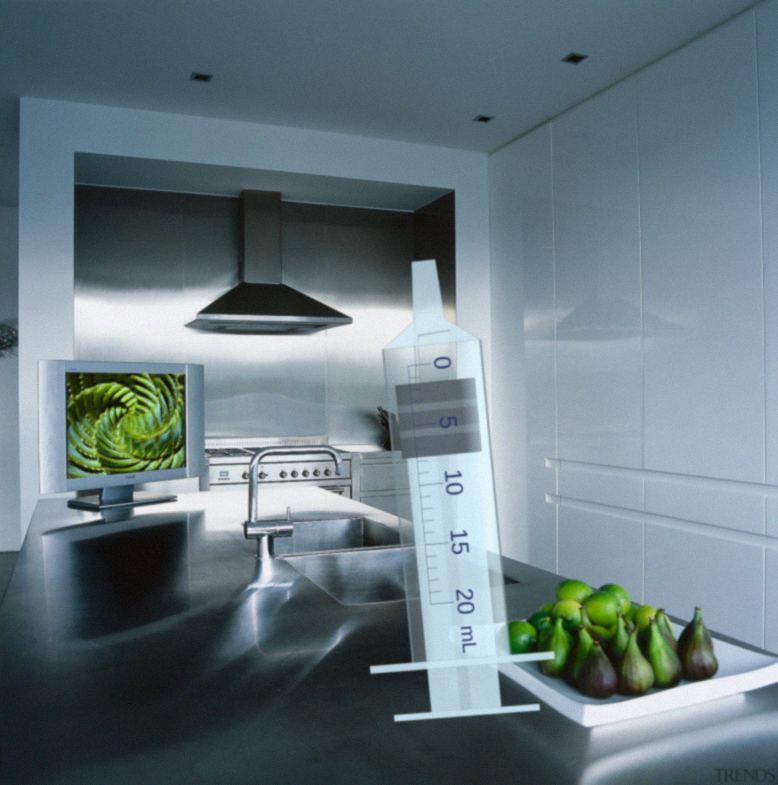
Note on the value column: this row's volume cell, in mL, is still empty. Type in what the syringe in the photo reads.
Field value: 1.5 mL
